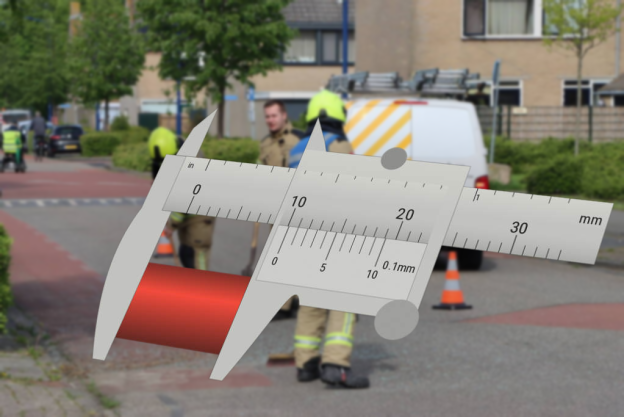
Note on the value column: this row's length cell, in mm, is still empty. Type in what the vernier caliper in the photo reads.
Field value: 10.1 mm
